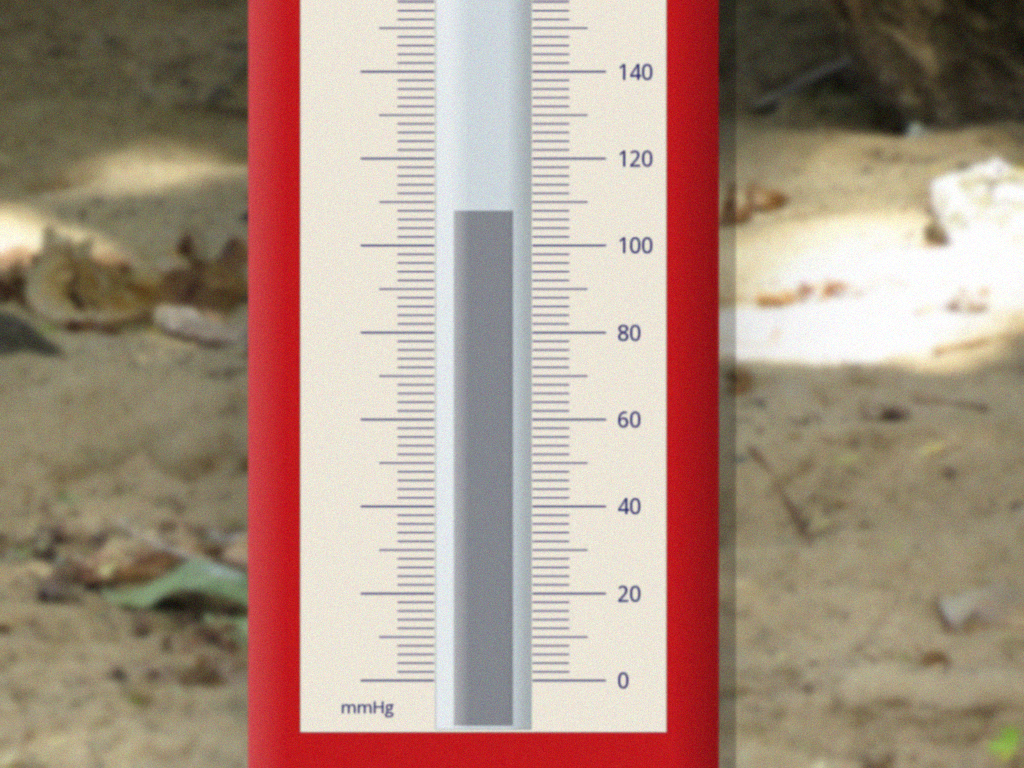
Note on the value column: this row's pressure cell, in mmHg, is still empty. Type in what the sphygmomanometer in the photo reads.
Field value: 108 mmHg
